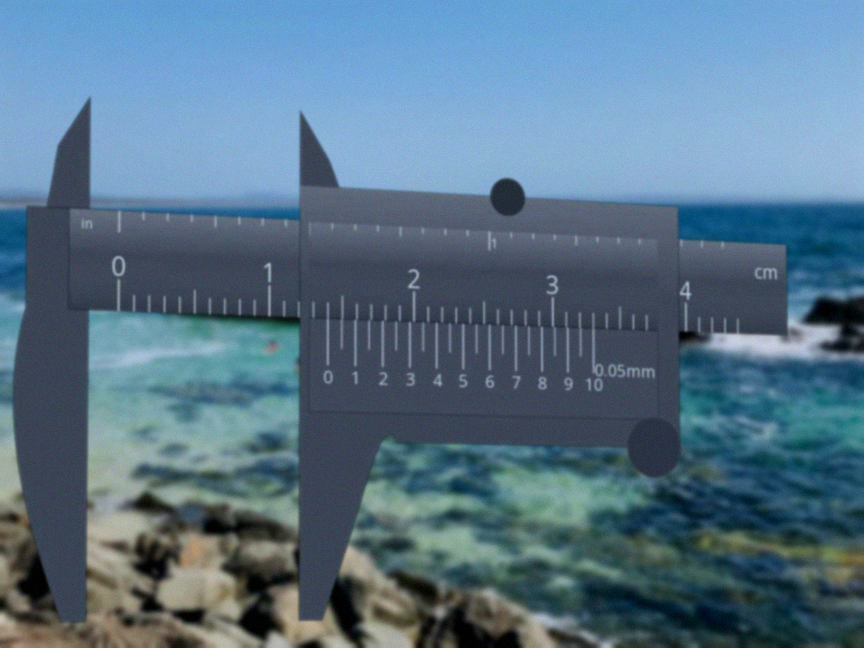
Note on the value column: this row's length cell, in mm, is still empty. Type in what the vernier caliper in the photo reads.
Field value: 14.0 mm
